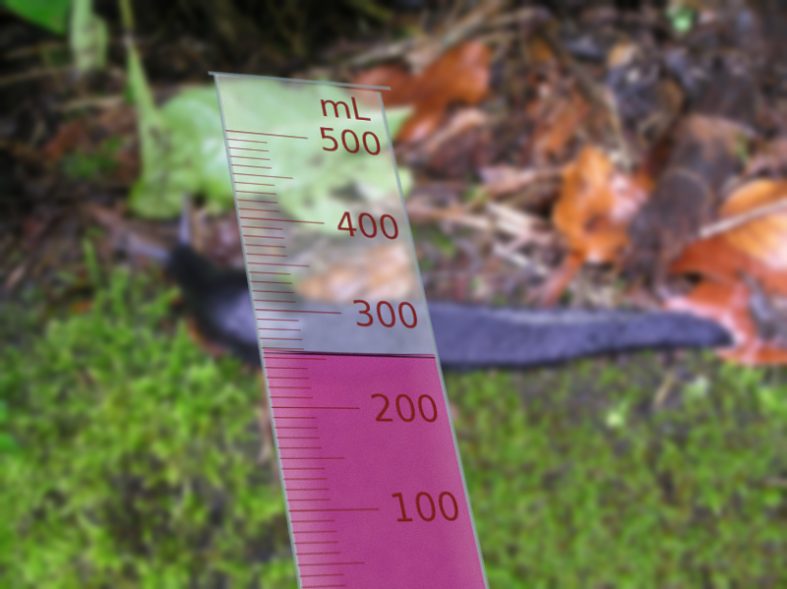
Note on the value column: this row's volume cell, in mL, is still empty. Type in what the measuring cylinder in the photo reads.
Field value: 255 mL
